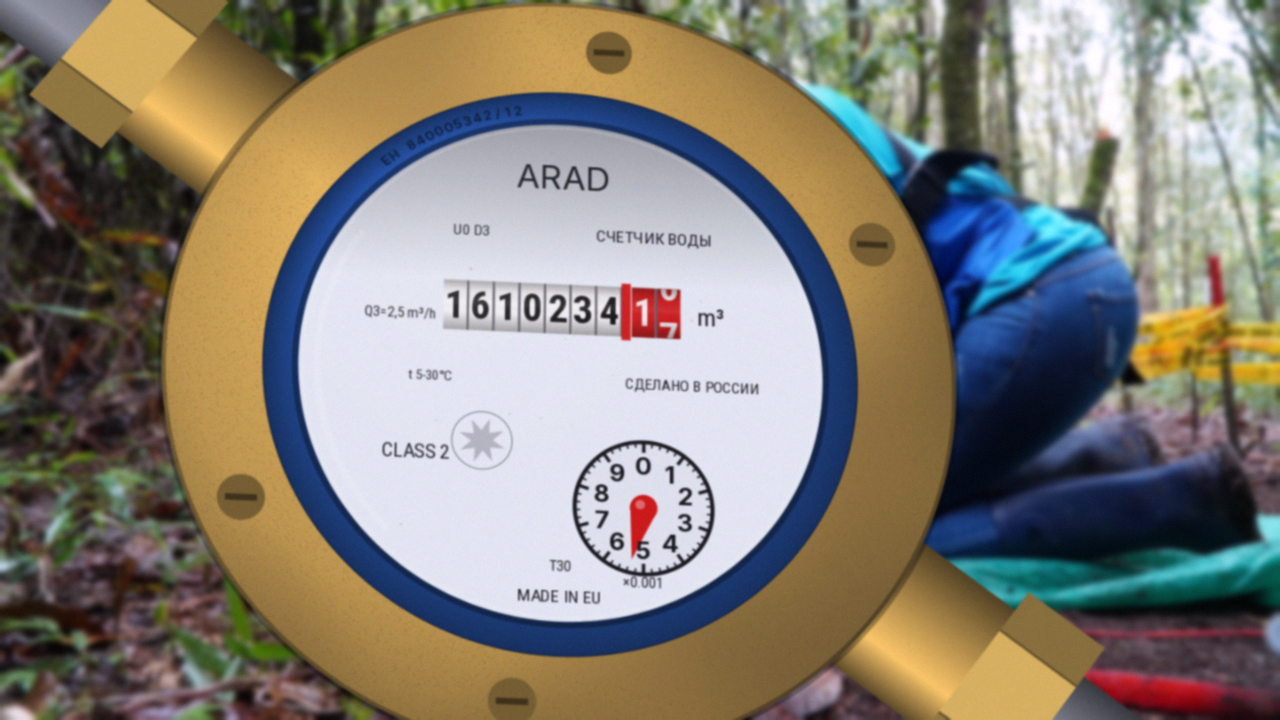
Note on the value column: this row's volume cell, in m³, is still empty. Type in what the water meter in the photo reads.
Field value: 1610234.165 m³
